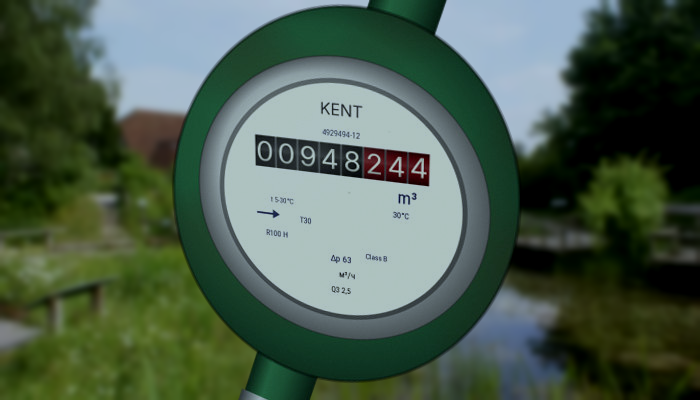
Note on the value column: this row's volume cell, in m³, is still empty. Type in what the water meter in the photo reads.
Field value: 948.244 m³
